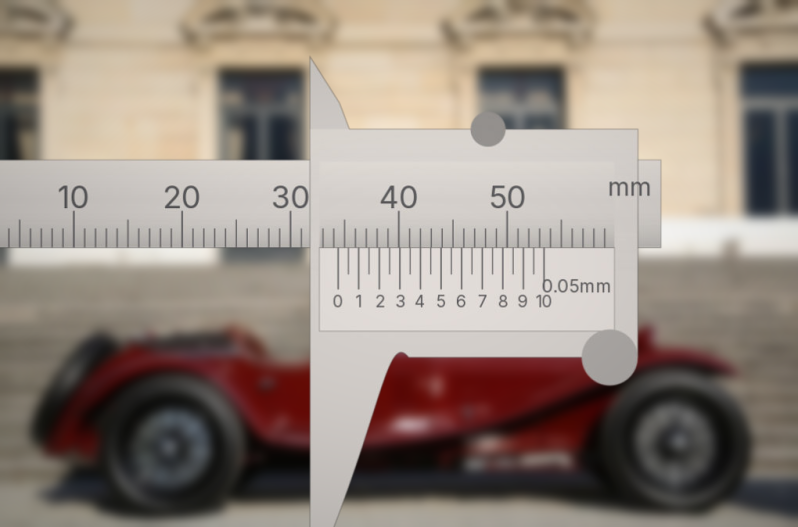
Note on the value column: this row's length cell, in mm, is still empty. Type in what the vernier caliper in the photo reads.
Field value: 34.4 mm
